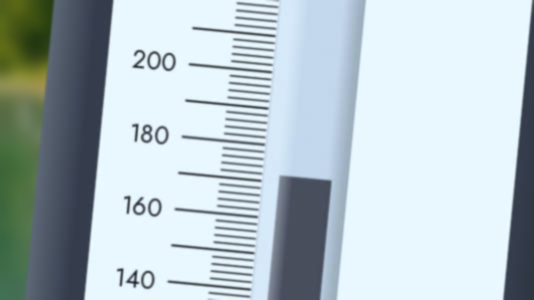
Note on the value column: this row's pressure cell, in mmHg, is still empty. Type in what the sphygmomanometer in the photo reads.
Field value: 172 mmHg
